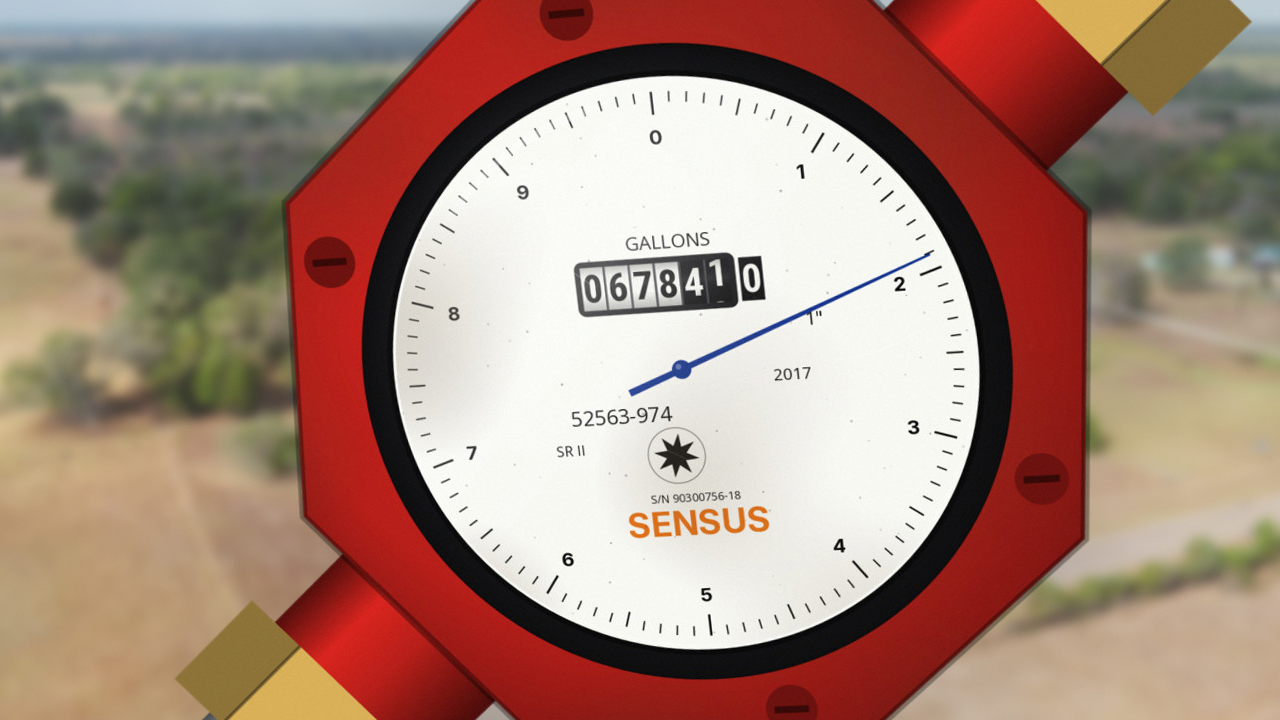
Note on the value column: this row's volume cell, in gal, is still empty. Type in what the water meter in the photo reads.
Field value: 678411.9 gal
